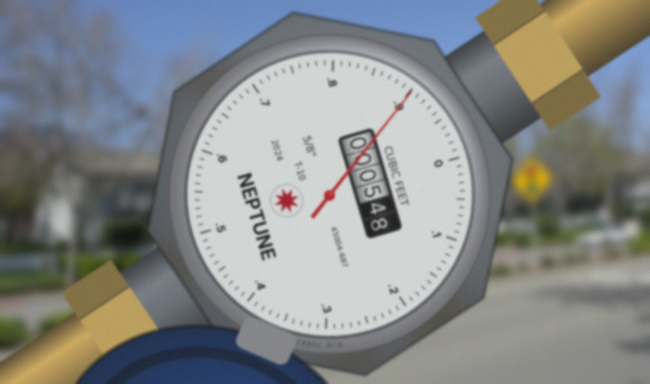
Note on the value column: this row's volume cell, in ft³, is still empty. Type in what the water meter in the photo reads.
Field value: 547.90 ft³
